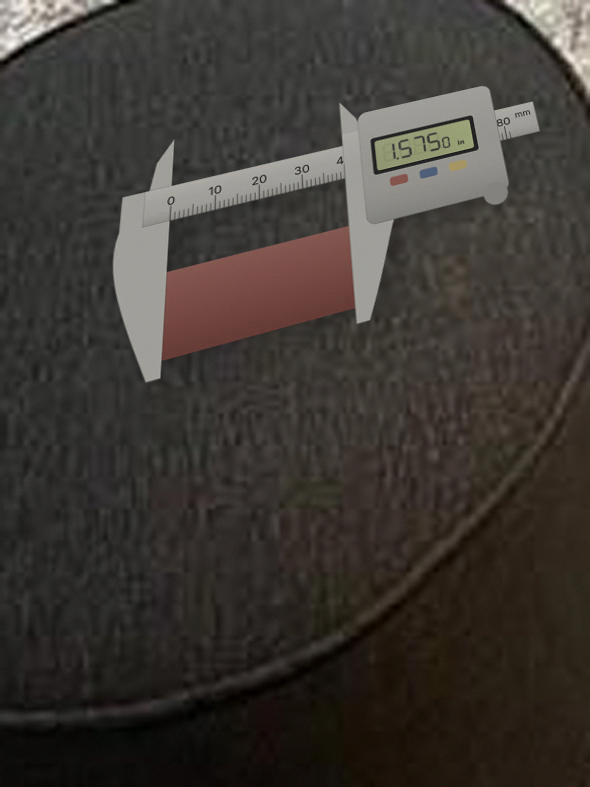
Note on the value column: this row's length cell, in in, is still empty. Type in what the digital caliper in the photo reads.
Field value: 1.5750 in
